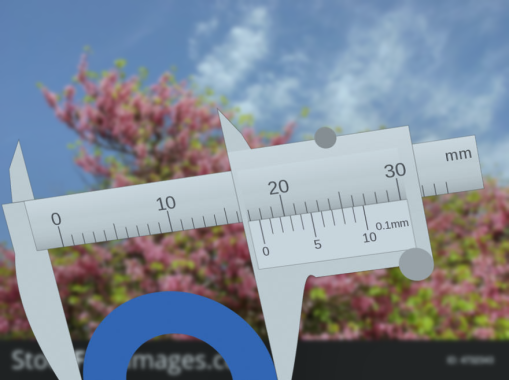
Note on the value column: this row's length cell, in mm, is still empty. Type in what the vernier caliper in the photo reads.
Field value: 17.8 mm
